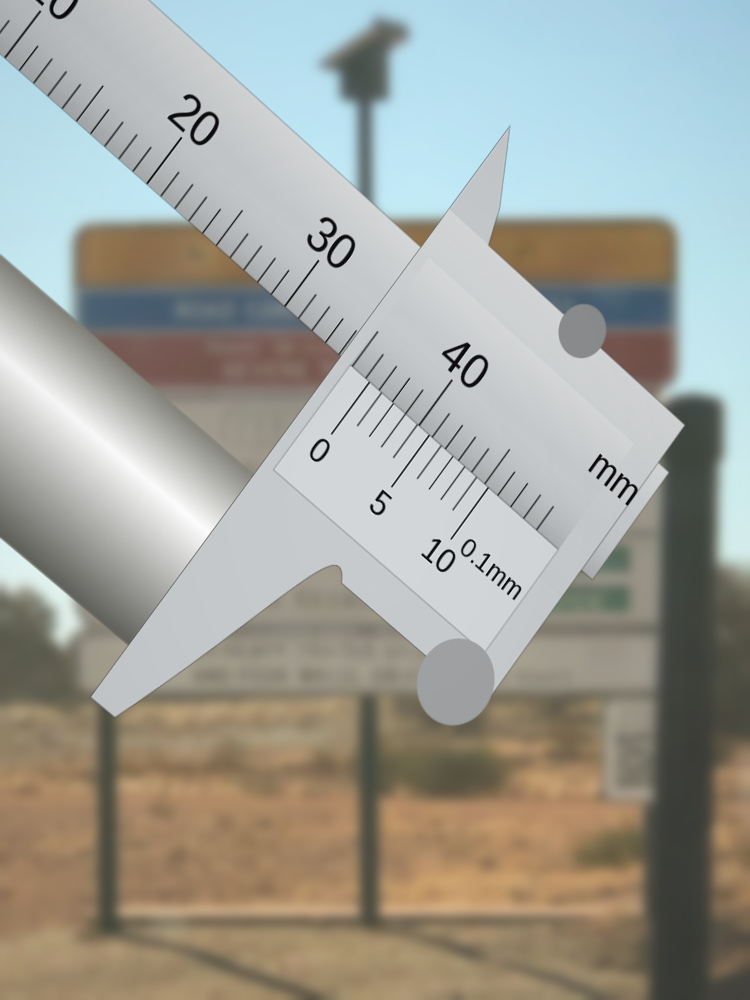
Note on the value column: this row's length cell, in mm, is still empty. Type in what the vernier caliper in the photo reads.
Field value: 36.3 mm
